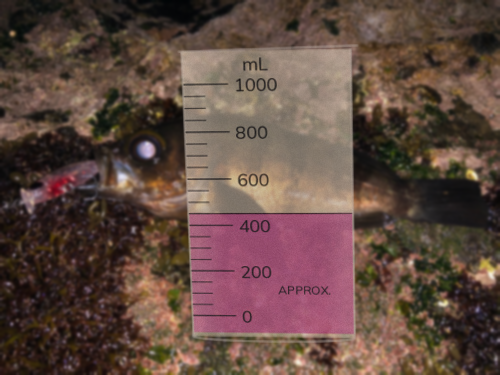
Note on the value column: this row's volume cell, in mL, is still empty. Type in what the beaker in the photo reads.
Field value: 450 mL
